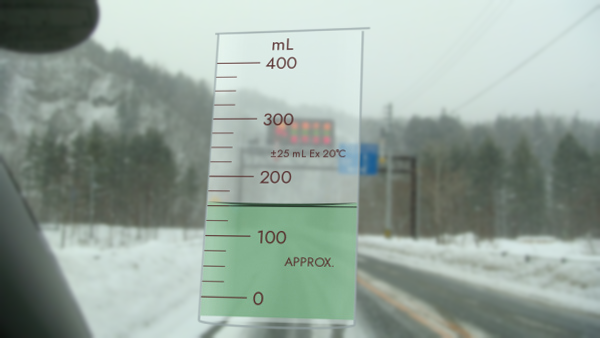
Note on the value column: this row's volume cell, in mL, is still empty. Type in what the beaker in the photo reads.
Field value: 150 mL
